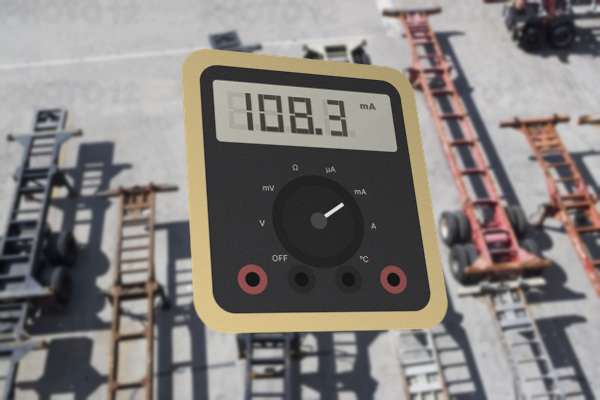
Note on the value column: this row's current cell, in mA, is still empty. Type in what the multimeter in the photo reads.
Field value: 108.3 mA
